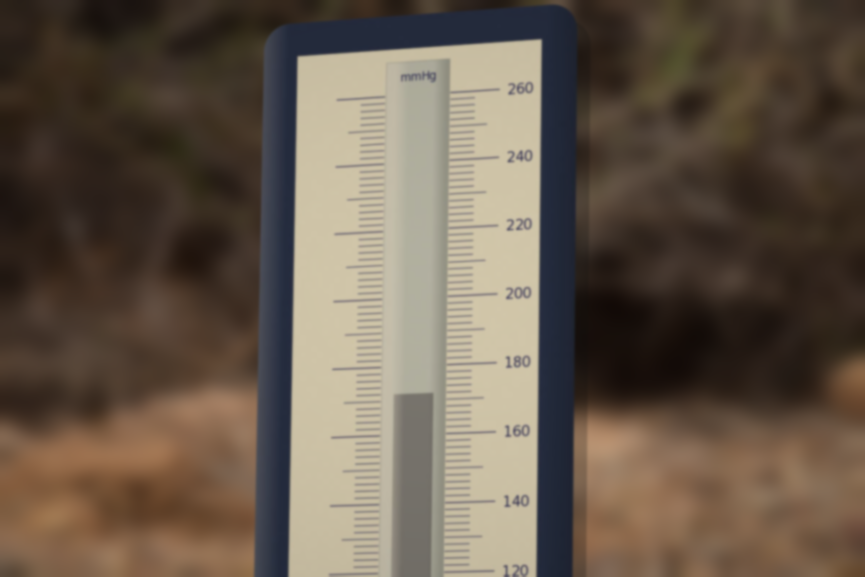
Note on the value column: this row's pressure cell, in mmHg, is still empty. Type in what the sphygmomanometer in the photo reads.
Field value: 172 mmHg
